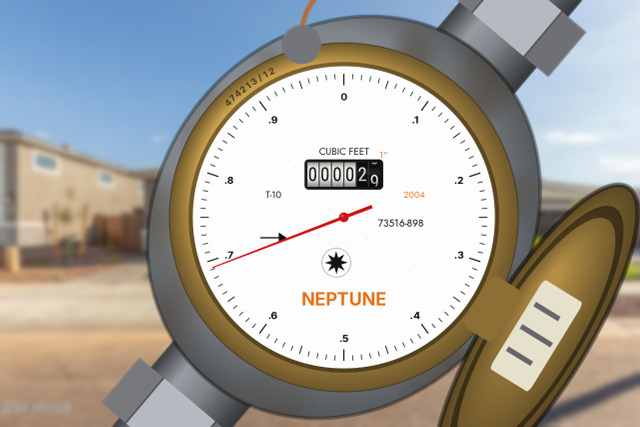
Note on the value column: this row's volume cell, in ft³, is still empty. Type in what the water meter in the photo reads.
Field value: 28.69 ft³
